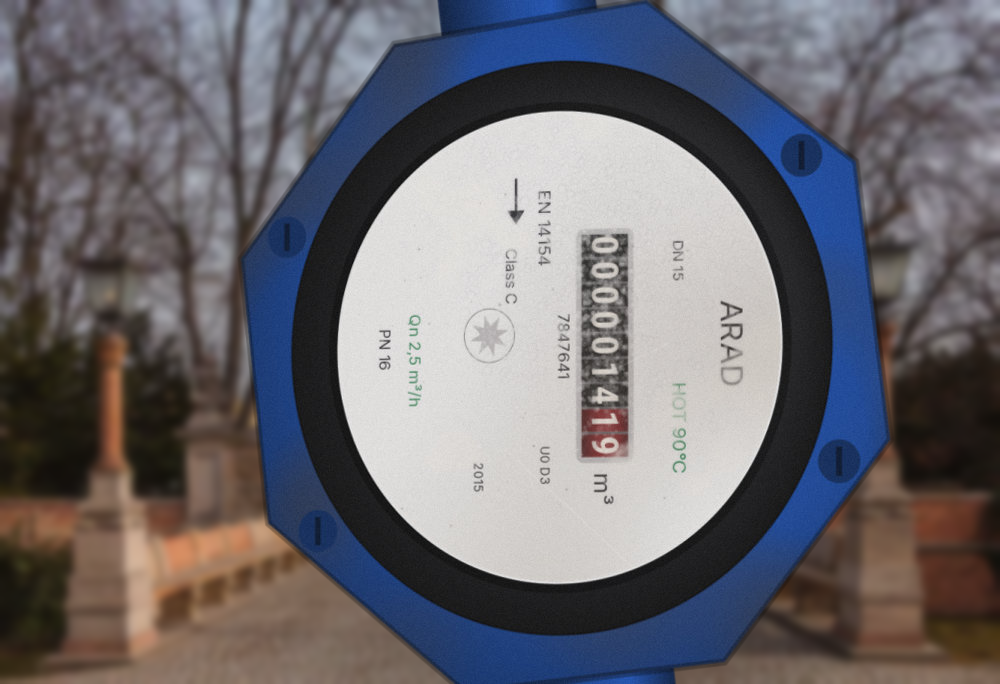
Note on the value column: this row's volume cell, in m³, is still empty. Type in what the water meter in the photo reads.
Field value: 14.19 m³
